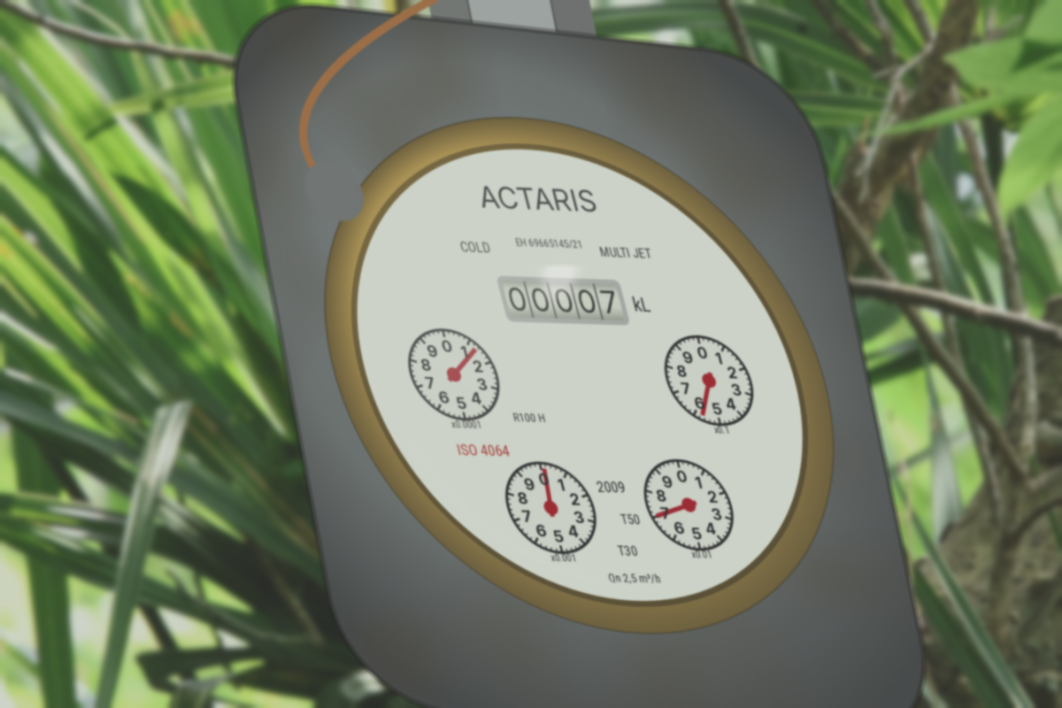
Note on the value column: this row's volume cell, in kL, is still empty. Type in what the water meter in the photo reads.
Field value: 7.5701 kL
